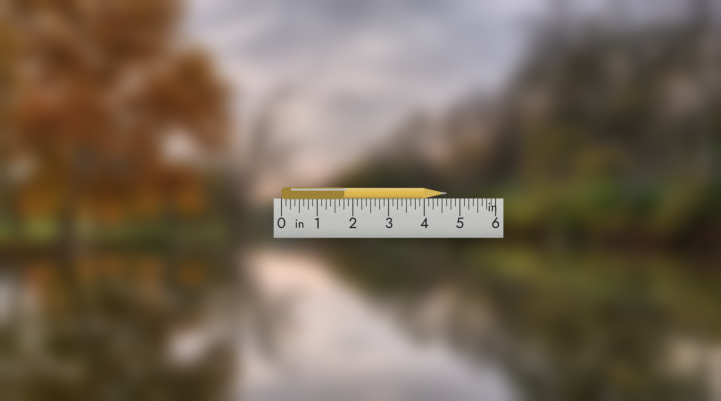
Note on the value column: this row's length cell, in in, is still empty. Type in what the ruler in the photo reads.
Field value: 4.625 in
